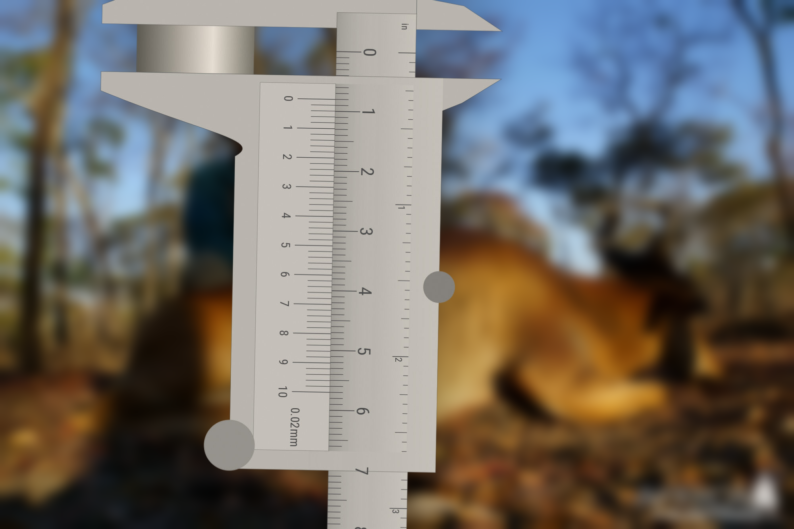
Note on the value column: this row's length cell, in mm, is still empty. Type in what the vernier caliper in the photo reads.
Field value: 8.0 mm
